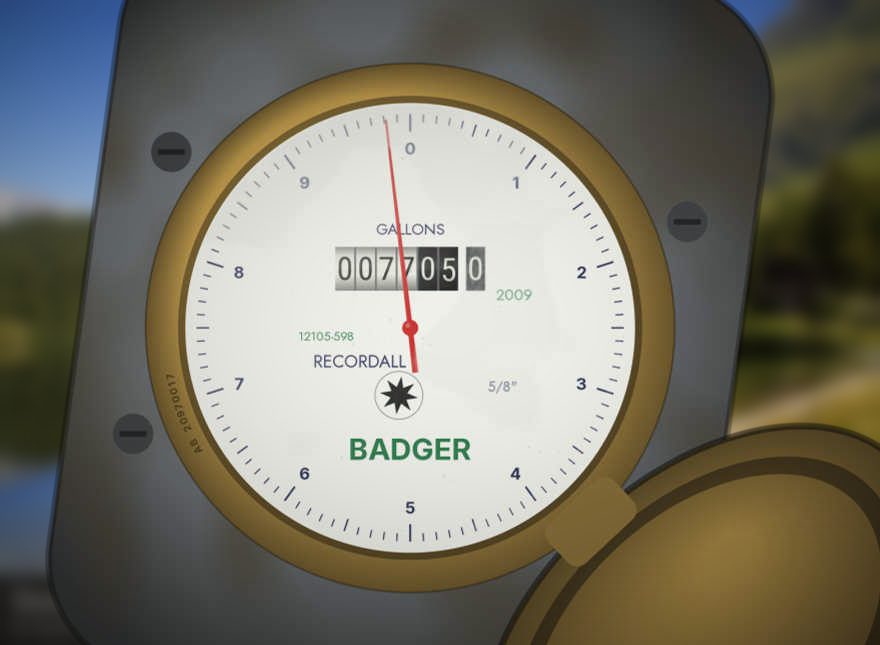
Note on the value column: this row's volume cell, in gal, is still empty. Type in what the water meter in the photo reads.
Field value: 77049.8 gal
